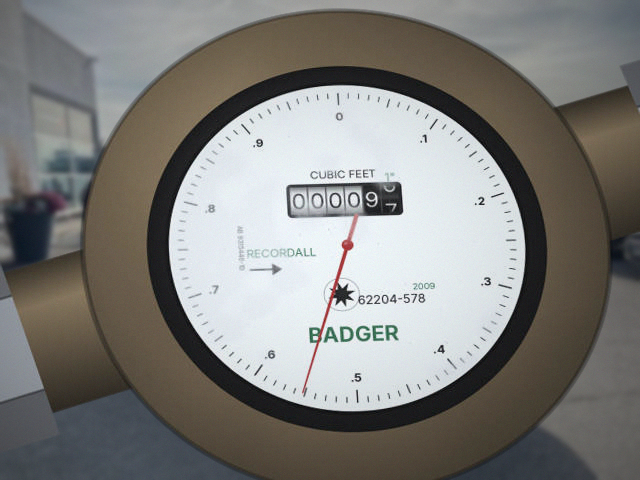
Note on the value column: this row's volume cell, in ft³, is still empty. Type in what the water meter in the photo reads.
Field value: 96.55 ft³
